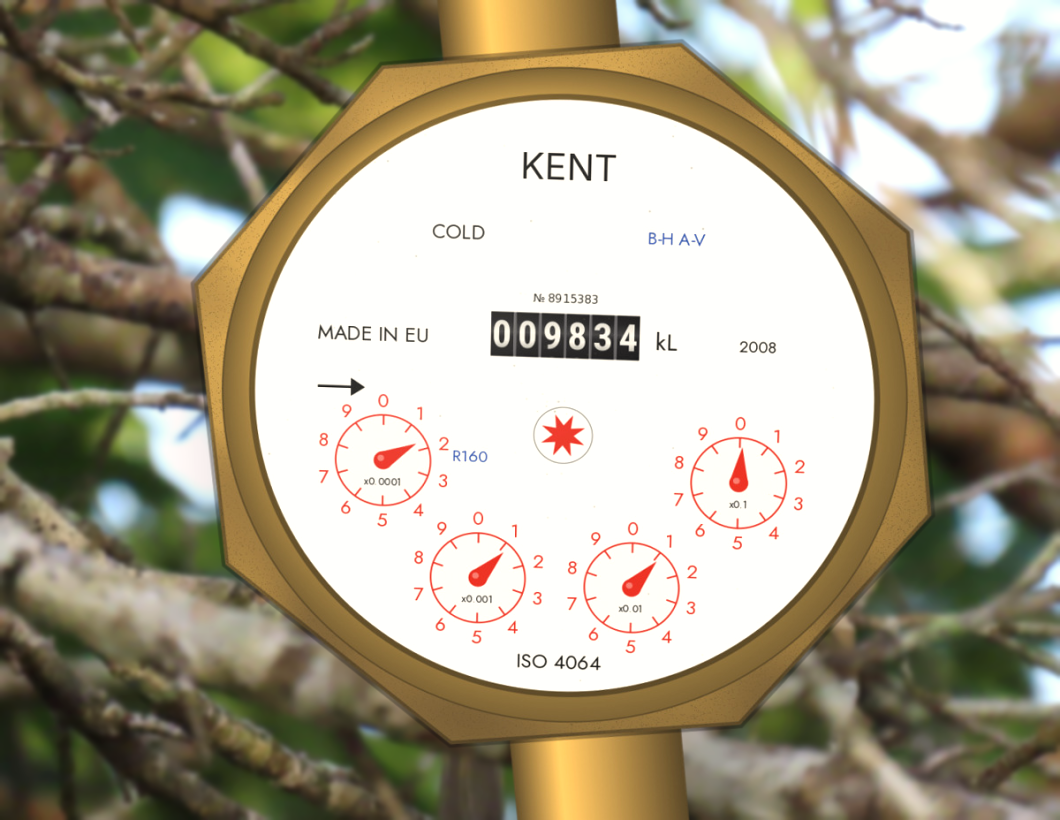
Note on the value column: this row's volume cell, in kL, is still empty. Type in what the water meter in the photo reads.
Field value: 9834.0111 kL
